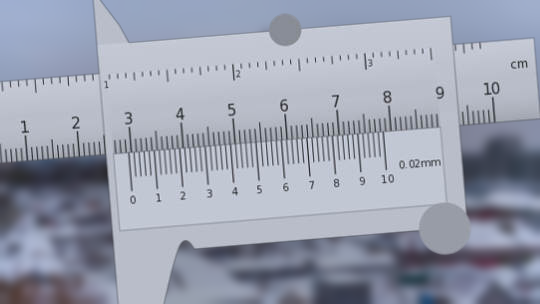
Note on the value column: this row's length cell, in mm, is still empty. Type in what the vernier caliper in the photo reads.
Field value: 29.5 mm
